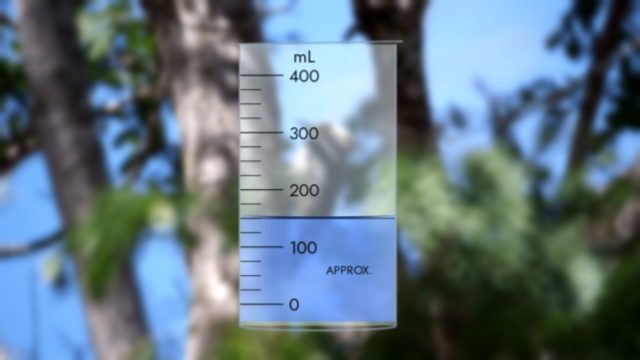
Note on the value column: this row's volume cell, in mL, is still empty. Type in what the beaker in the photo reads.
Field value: 150 mL
